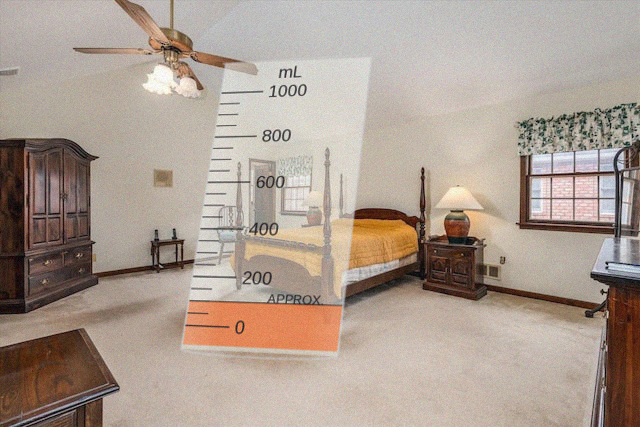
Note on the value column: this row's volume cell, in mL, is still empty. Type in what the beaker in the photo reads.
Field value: 100 mL
